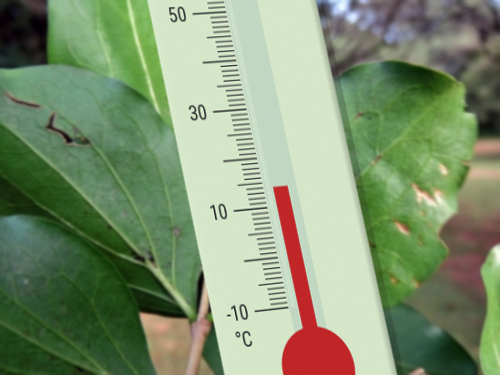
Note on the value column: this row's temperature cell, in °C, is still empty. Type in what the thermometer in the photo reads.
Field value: 14 °C
